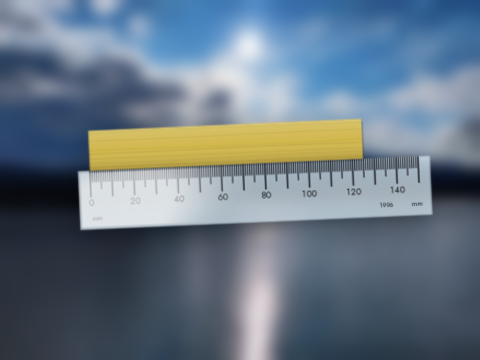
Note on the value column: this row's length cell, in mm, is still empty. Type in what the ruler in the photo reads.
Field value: 125 mm
